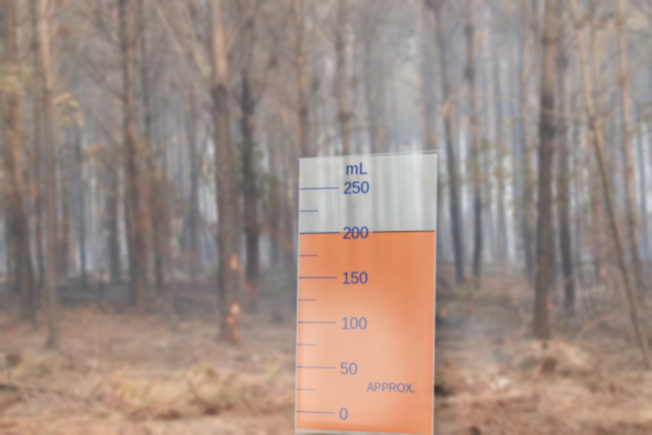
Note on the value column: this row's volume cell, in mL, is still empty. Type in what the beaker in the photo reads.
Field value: 200 mL
